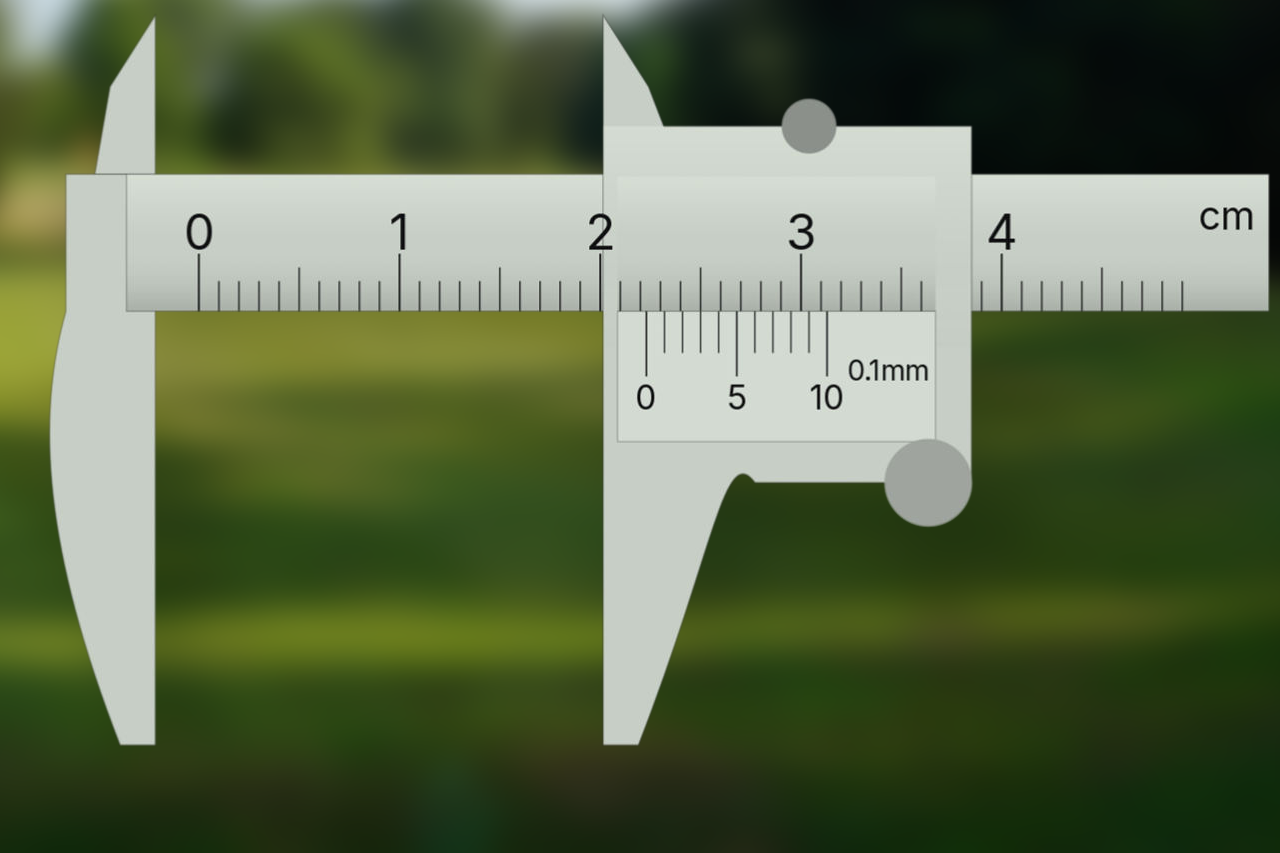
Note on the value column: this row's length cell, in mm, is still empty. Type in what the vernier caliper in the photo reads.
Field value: 22.3 mm
